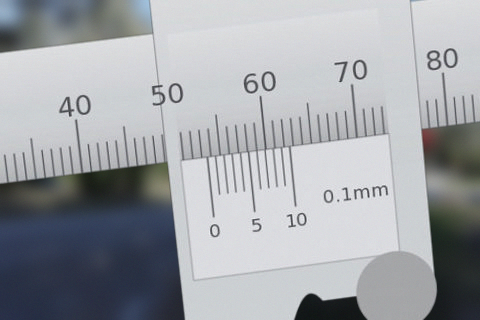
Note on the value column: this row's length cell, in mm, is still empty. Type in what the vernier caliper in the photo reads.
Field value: 53.6 mm
